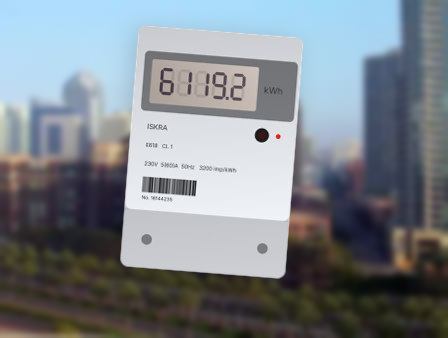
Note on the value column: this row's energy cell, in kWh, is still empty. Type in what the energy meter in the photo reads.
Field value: 6119.2 kWh
